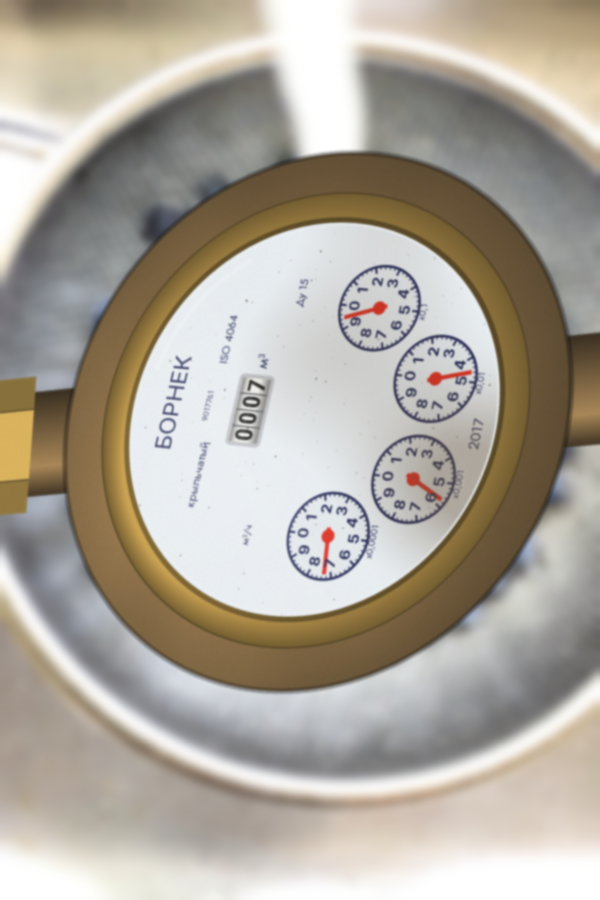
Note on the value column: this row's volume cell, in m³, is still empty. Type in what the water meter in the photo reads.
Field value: 6.9457 m³
